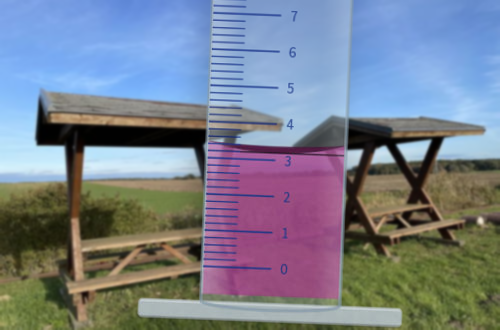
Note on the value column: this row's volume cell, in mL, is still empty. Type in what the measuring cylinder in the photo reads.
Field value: 3.2 mL
